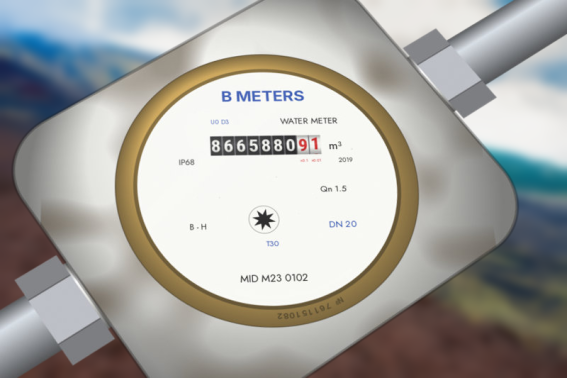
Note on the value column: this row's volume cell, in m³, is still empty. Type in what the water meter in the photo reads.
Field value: 8665880.91 m³
